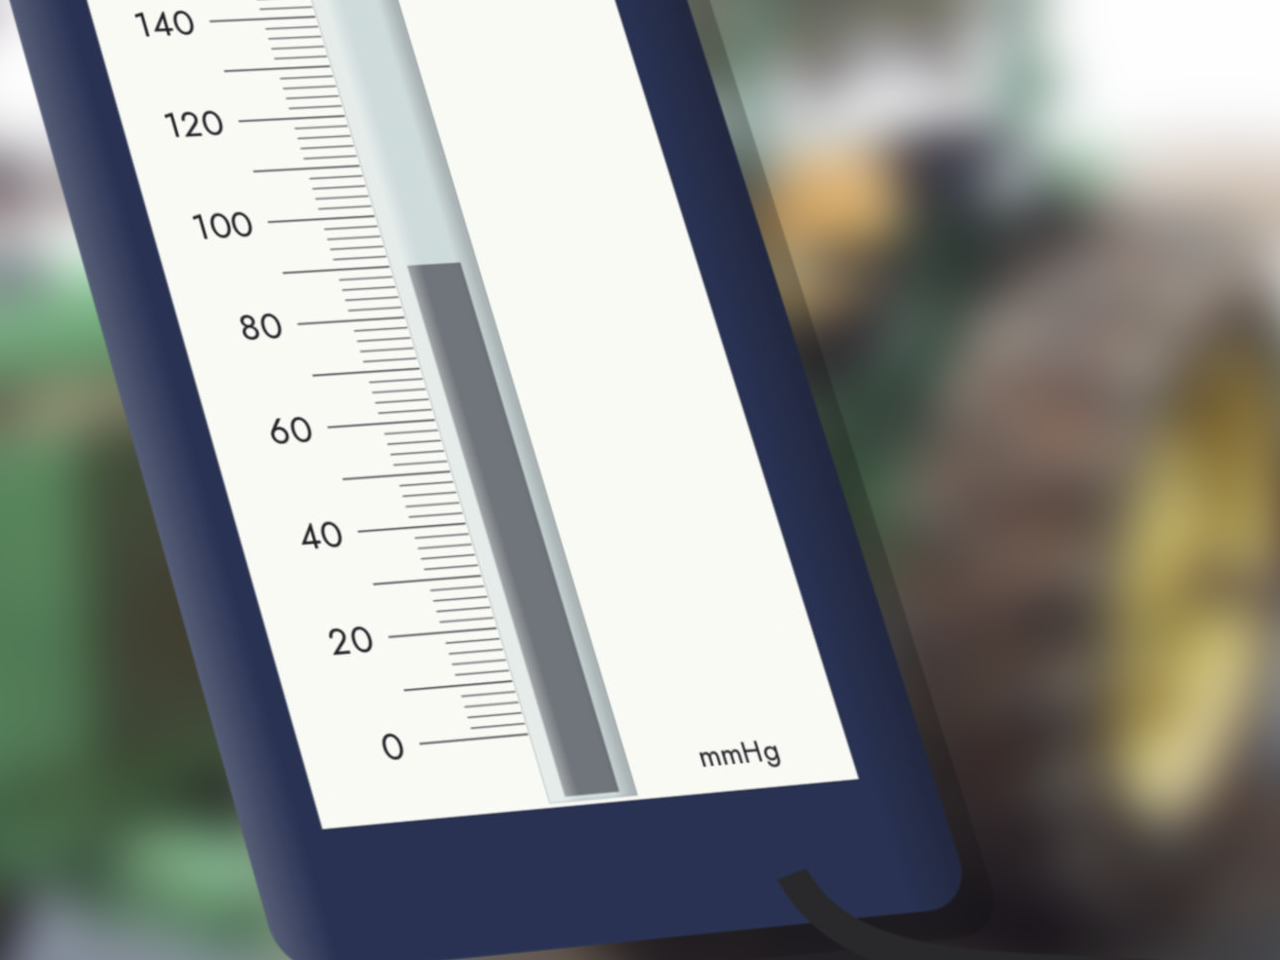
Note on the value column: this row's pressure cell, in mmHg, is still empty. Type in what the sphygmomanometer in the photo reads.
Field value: 90 mmHg
